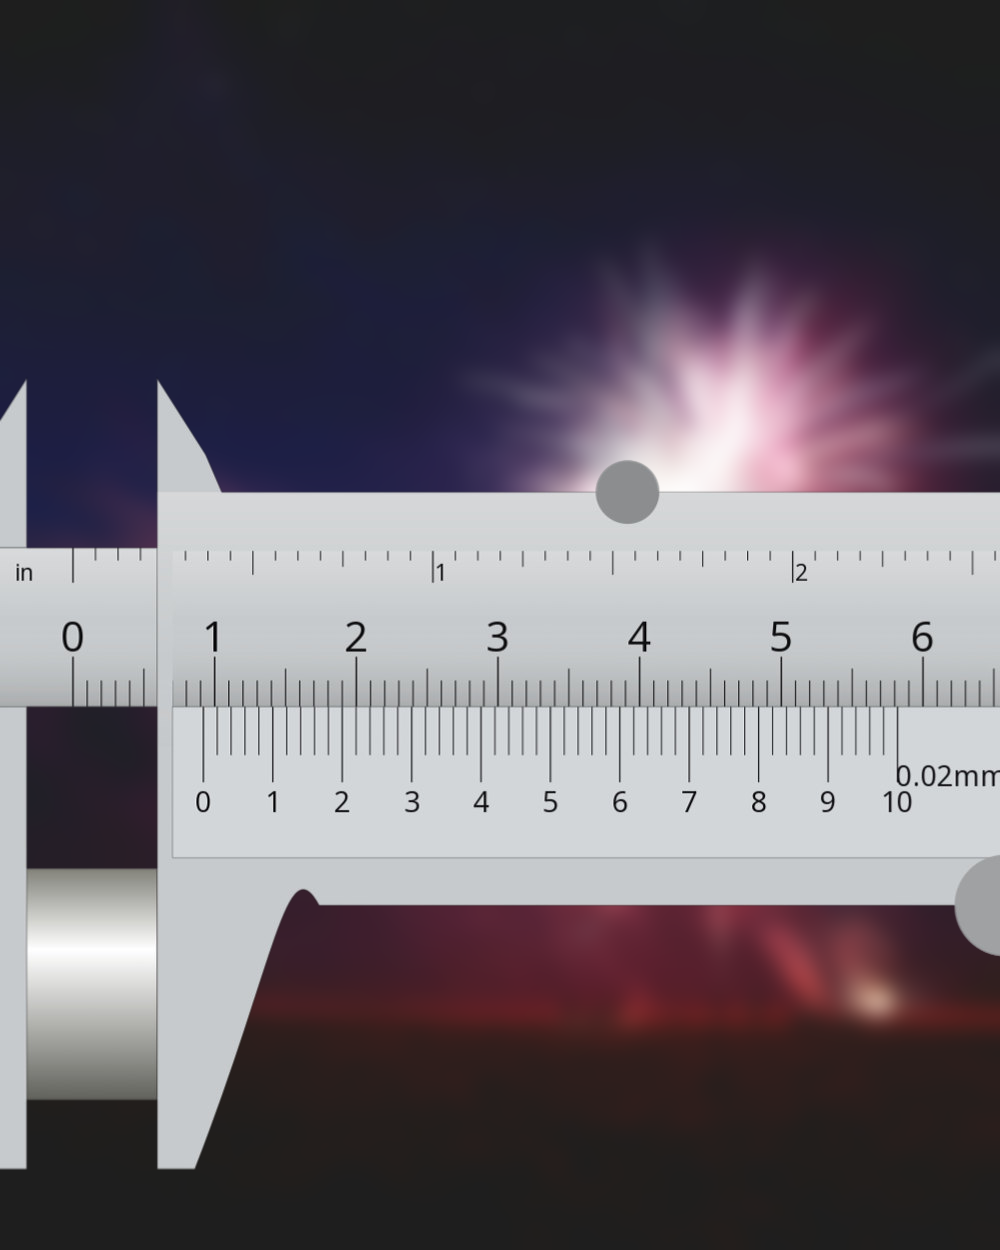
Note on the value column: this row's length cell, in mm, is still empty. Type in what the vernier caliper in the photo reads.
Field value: 9.2 mm
